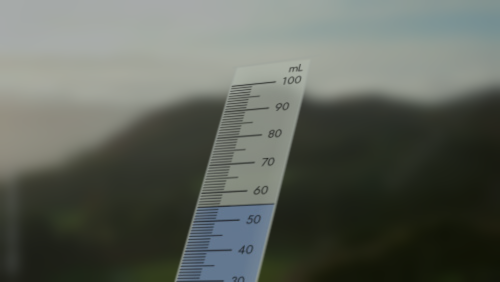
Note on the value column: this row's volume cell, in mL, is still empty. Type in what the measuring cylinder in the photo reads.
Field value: 55 mL
